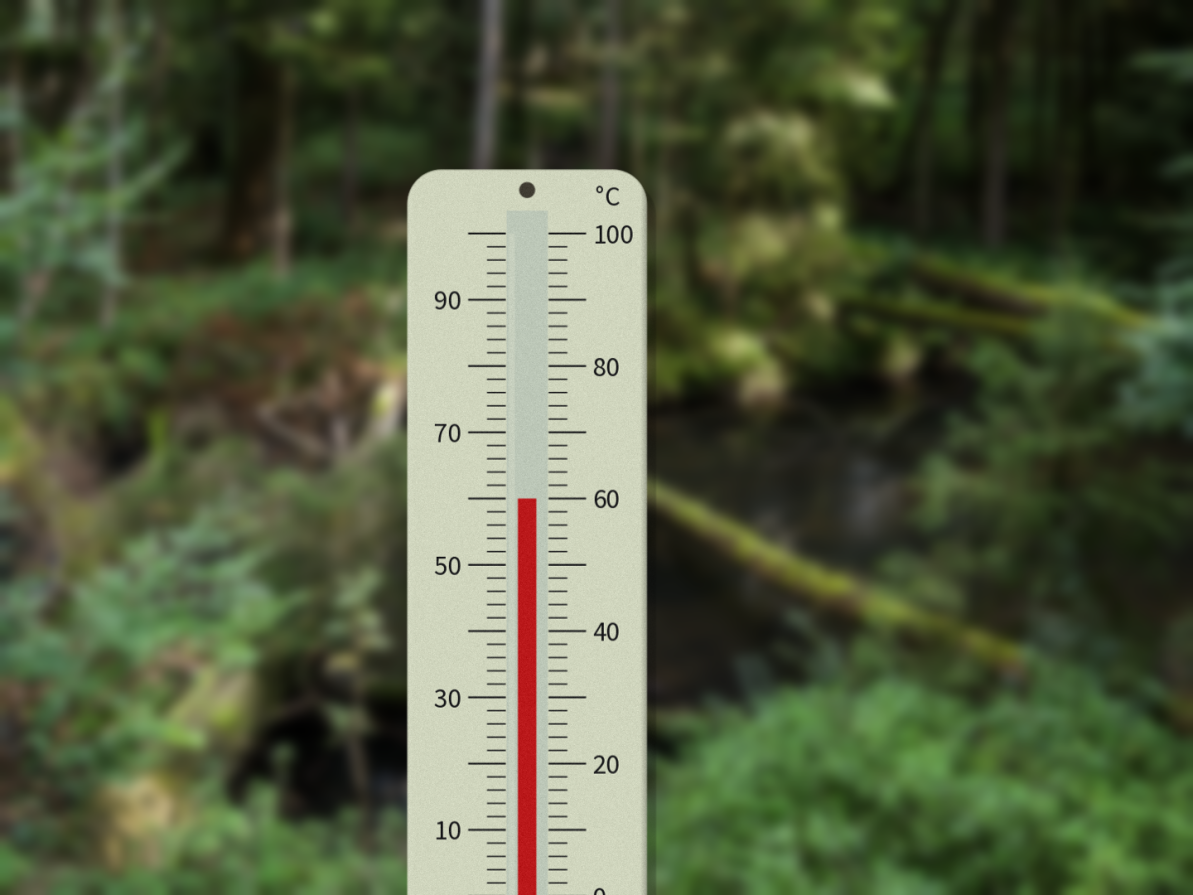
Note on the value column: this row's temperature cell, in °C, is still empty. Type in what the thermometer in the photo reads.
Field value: 60 °C
